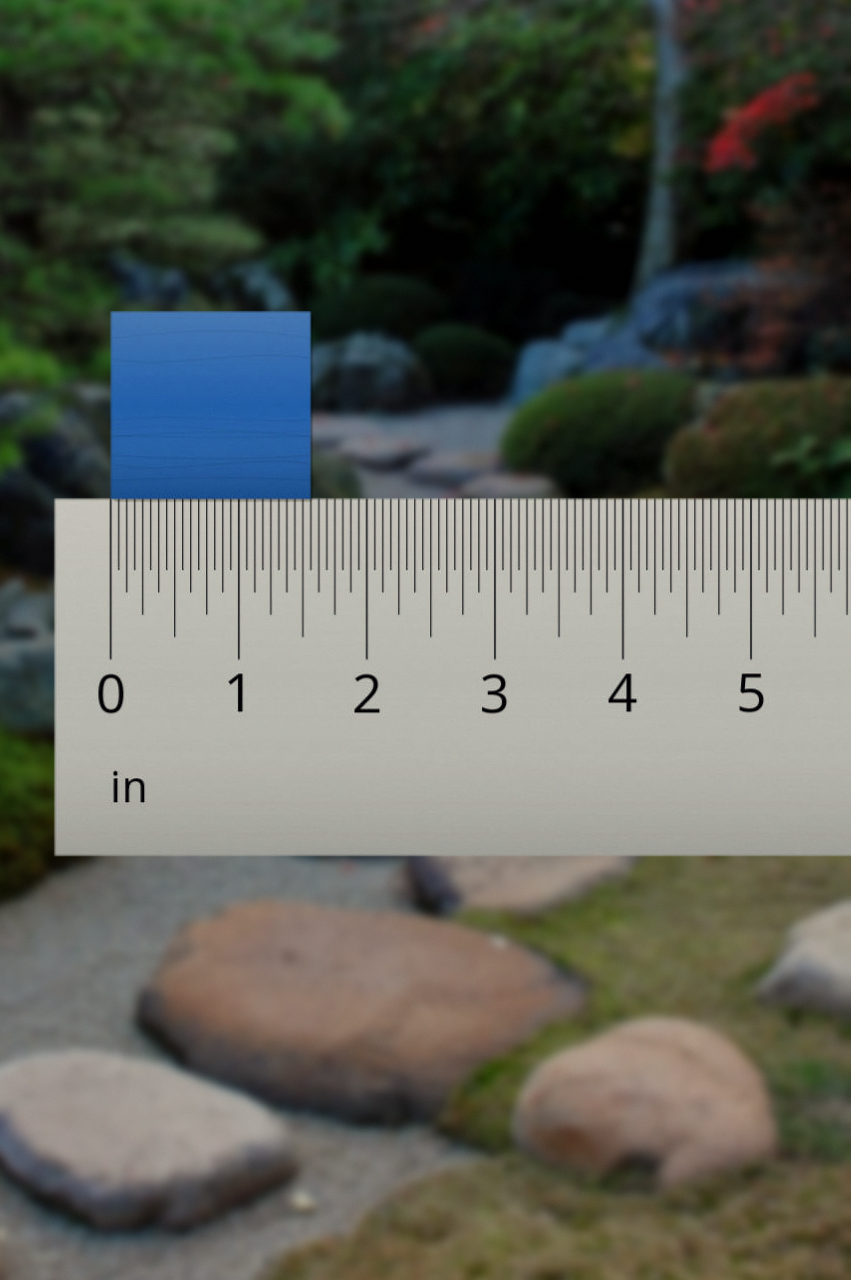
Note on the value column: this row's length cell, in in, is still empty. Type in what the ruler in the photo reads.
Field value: 1.5625 in
